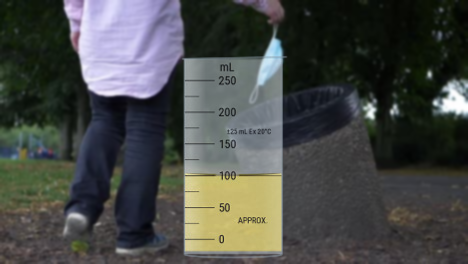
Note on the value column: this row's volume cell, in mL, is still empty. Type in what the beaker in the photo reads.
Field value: 100 mL
